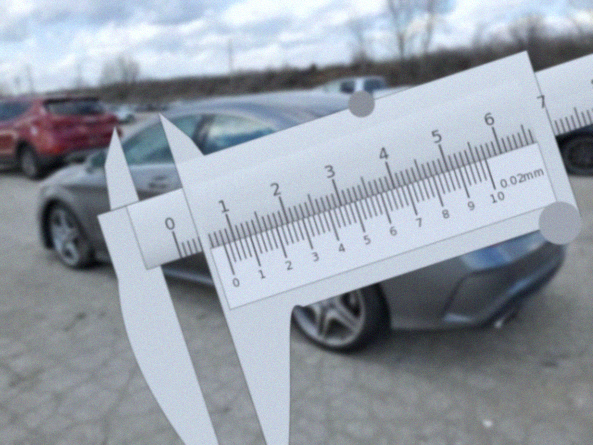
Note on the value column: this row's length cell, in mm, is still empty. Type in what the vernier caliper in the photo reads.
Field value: 8.0 mm
